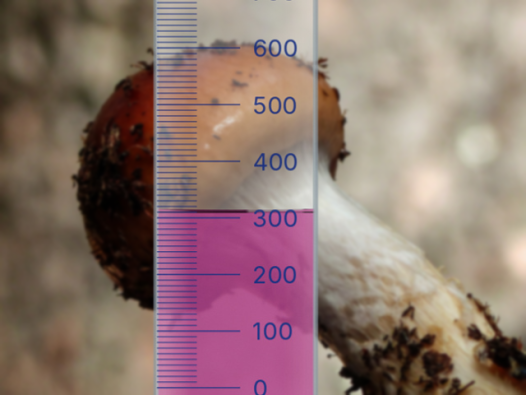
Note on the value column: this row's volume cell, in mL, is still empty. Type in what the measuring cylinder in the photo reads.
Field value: 310 mL
